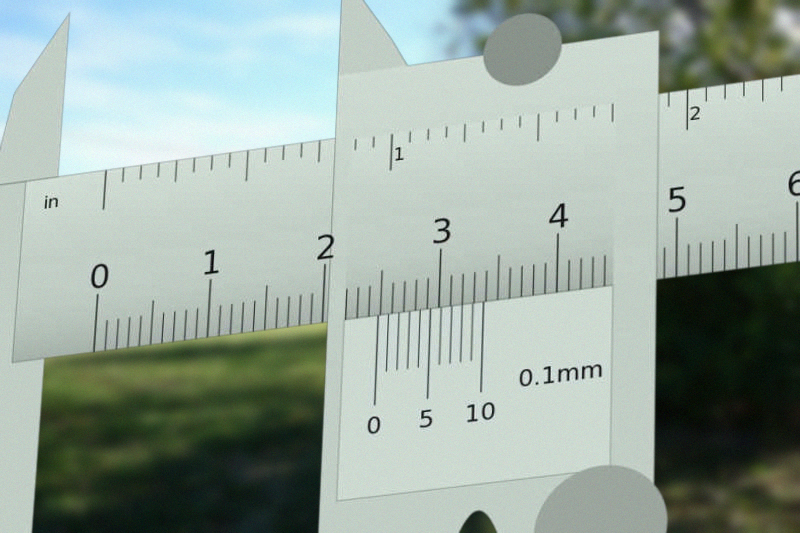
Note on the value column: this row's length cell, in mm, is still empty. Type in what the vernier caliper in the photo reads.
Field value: 24.8 mm
